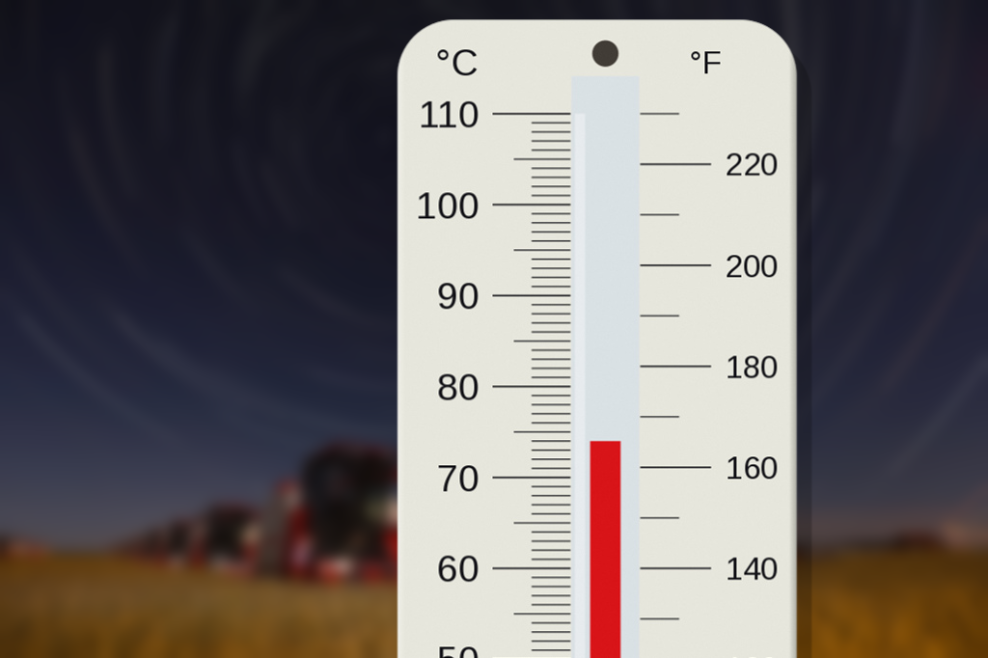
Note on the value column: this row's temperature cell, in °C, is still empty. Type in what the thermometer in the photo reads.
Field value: 74 °C
